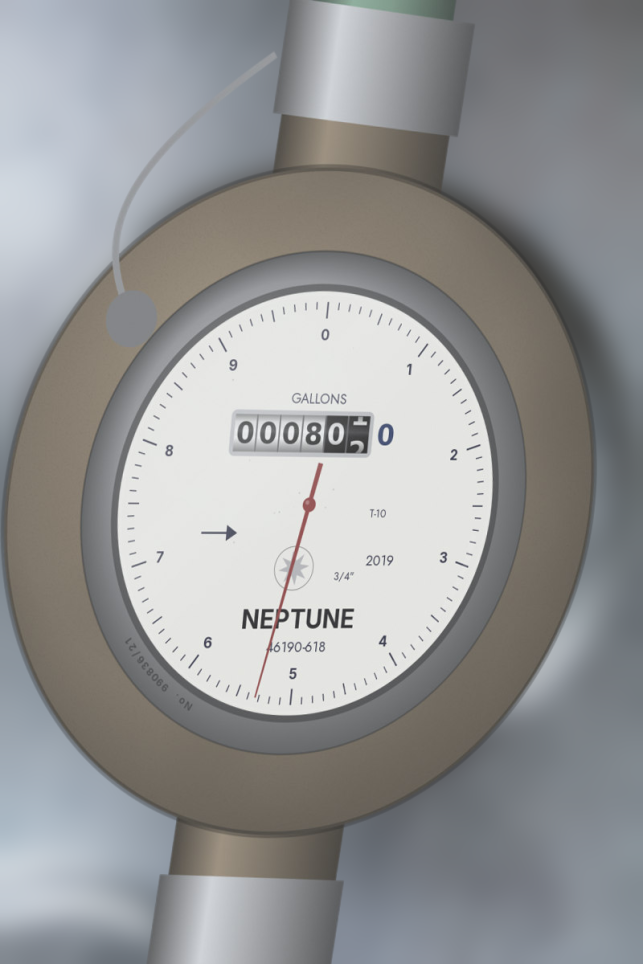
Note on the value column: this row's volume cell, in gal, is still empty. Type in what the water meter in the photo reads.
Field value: 8015.3 gal
